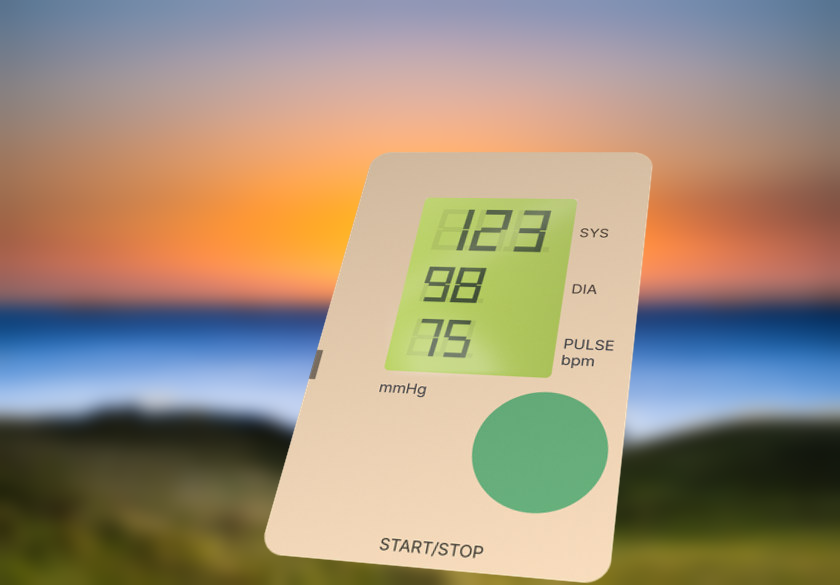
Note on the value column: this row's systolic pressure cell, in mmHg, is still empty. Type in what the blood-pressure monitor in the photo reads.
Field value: 123 mmHg
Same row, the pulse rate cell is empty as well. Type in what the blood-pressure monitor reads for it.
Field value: 75 bpm
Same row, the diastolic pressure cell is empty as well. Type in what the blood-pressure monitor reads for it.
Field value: 98 mmHg
